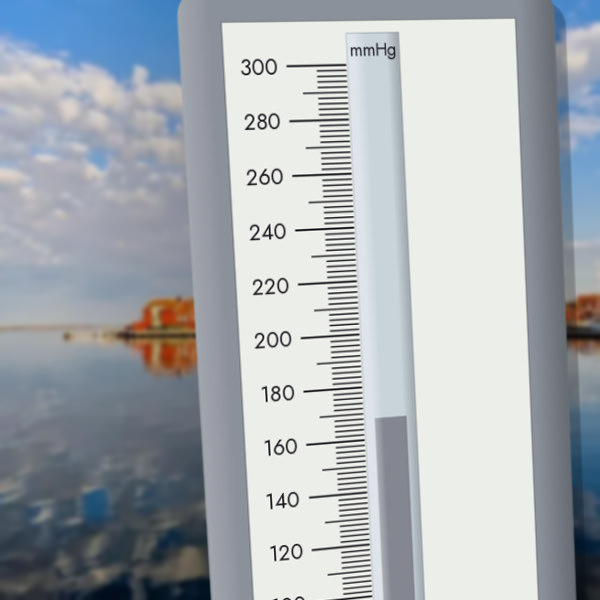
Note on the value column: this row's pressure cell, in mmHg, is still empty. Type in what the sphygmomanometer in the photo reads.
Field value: 168 mmHg
